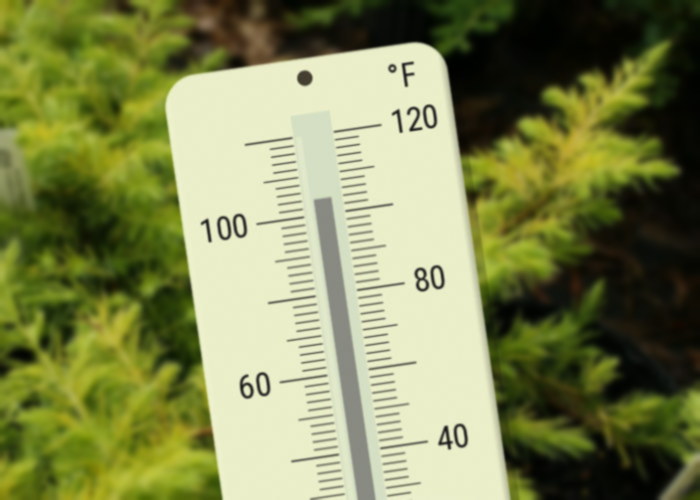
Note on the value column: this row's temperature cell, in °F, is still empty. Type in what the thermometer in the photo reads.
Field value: 104 °F
